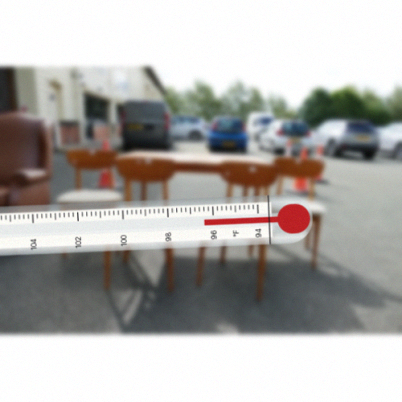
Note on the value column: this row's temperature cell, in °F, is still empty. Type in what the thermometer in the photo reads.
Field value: 96.4 °F
